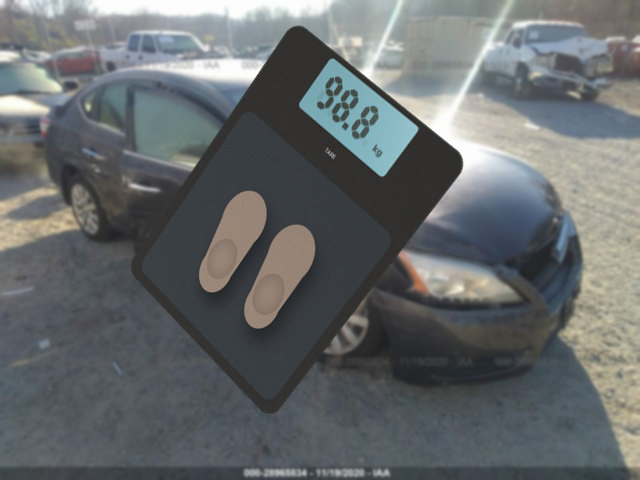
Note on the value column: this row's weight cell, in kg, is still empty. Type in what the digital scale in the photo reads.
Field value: 98.8 kg
